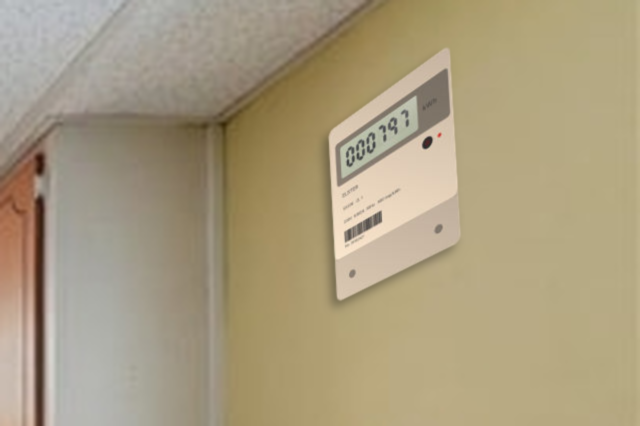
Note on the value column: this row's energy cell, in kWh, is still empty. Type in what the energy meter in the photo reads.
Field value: 797 kWh
